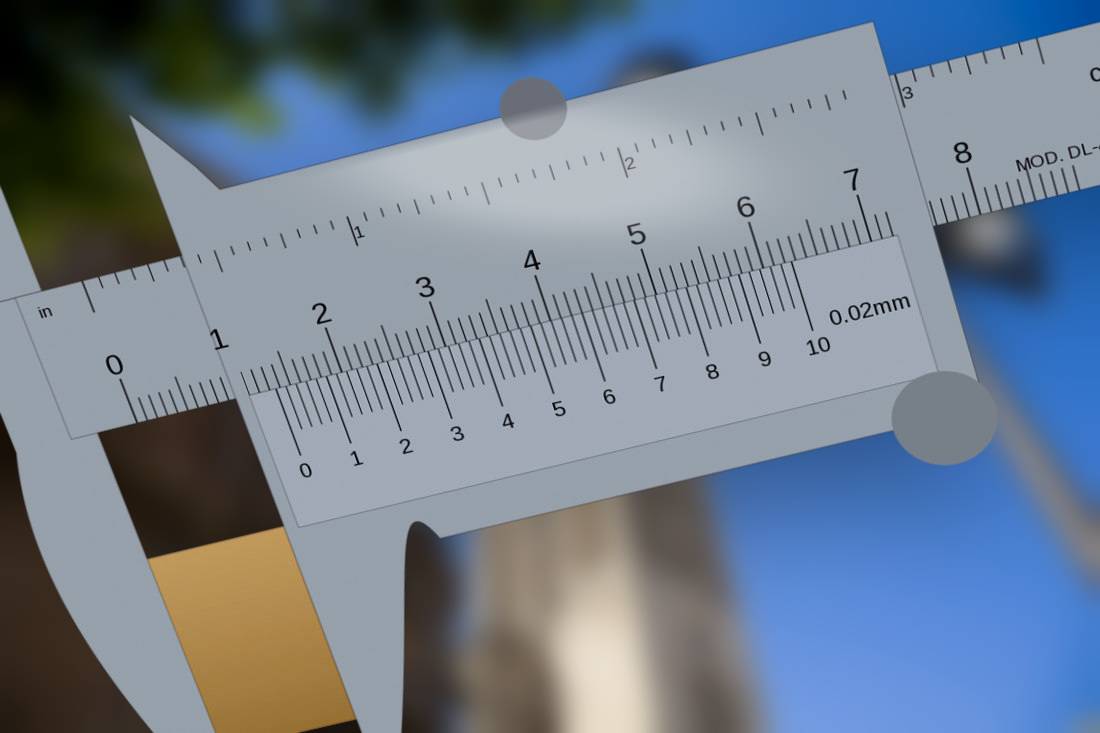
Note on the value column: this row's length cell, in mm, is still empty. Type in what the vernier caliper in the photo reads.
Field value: 13.6 mm
